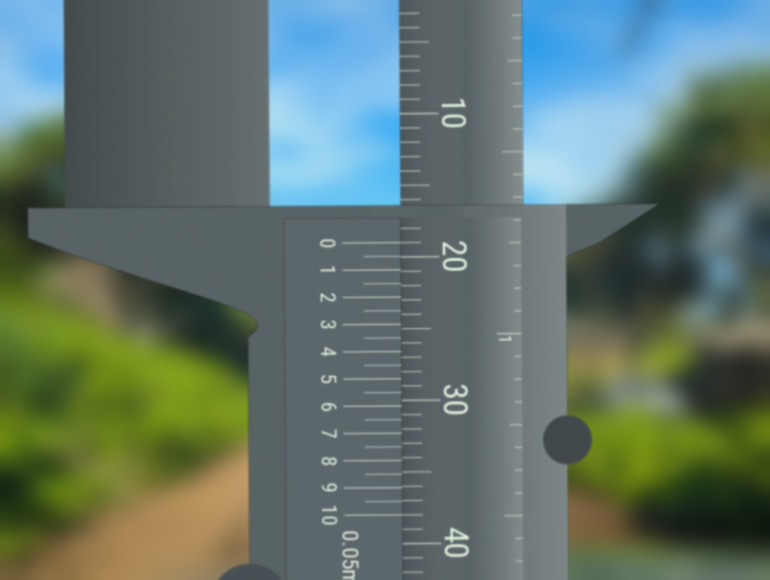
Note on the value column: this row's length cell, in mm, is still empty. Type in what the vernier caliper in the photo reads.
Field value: 19.0 mm
